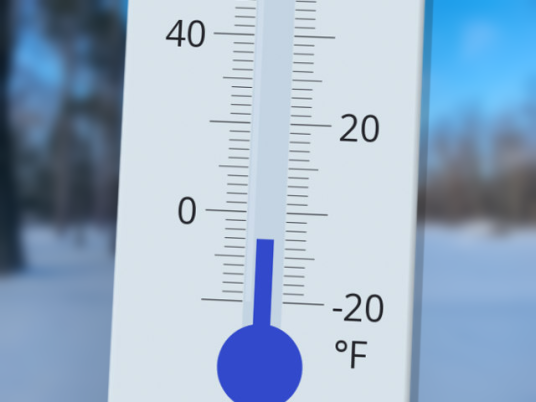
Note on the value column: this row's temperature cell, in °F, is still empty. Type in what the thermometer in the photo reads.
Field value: -6 °F
